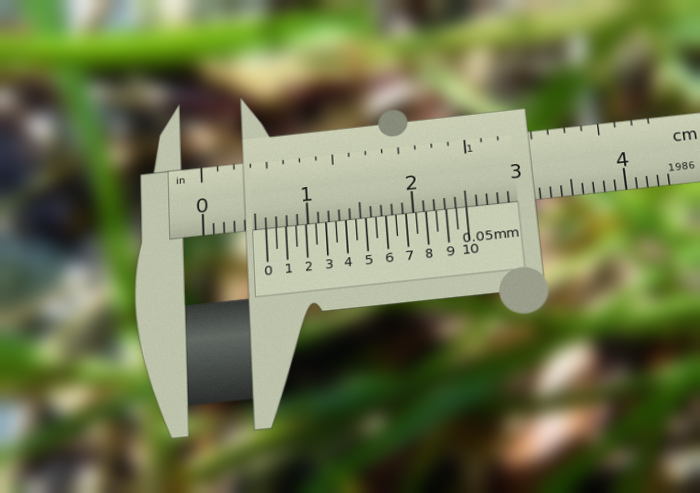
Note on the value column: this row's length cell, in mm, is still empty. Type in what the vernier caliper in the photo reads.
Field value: 6.0 mm
